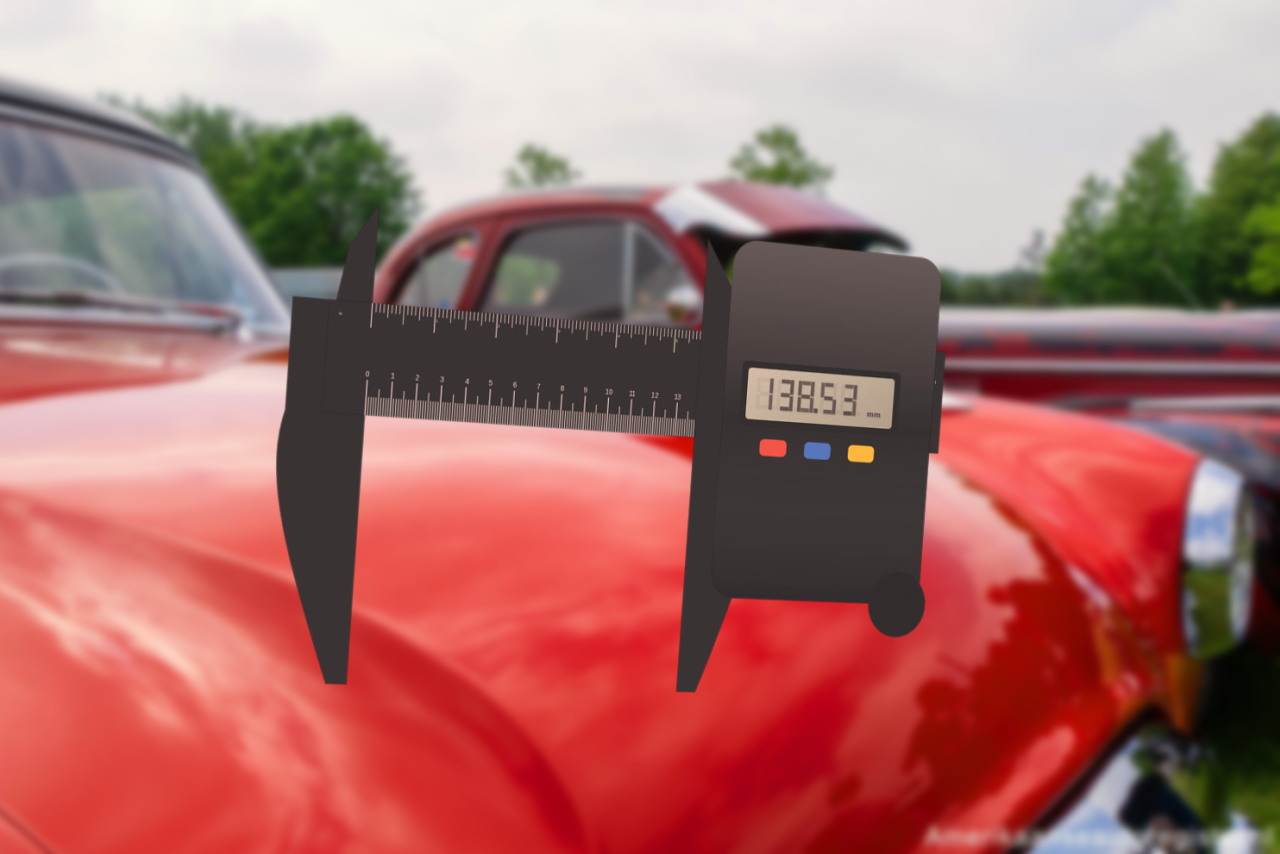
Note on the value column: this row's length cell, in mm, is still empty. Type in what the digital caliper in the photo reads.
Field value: 138.53 mm
